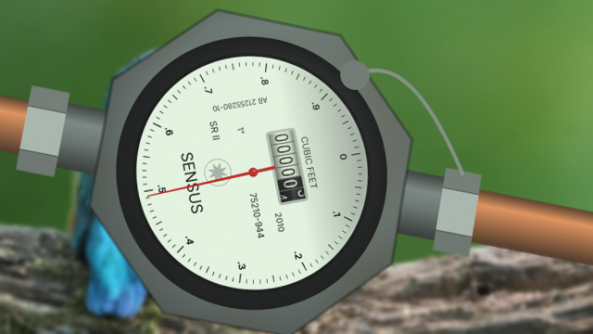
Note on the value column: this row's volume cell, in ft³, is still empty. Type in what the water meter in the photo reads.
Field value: 3.49 ft³
